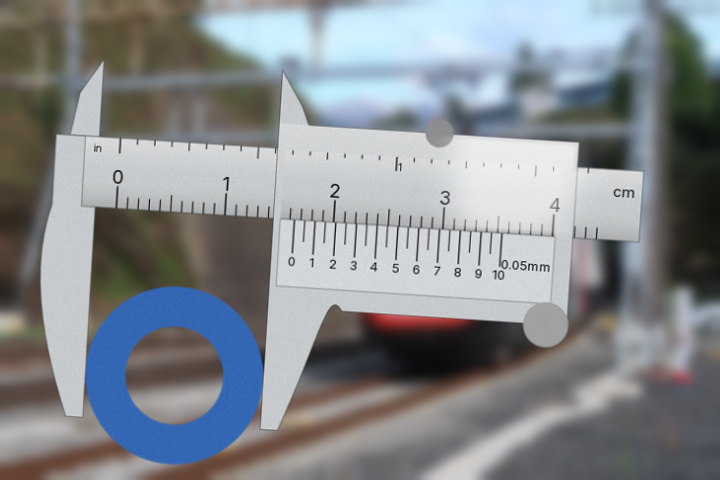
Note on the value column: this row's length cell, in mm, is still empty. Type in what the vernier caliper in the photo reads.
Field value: 16.4 mm
